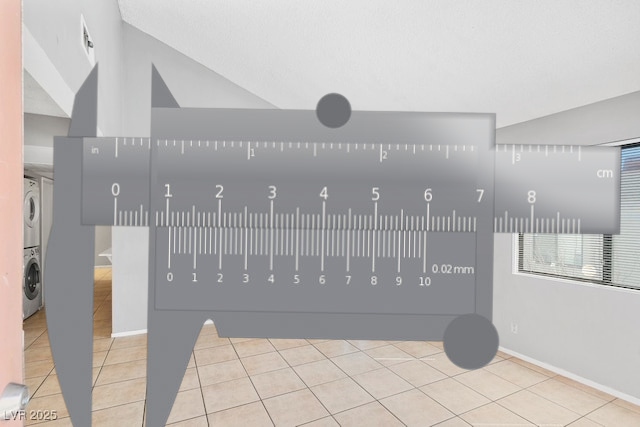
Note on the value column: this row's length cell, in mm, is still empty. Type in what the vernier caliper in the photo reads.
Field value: 10.5 mm
